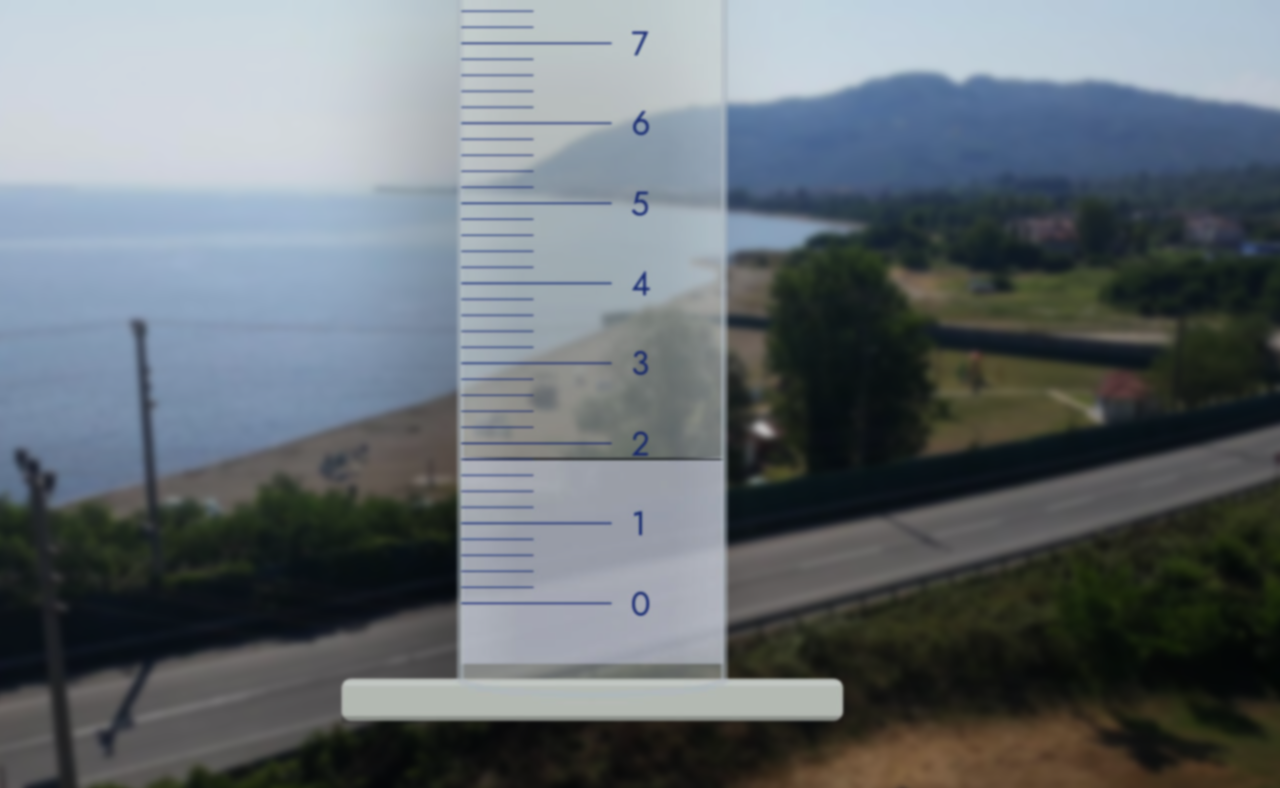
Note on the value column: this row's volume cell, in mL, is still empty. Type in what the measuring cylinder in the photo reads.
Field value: 1.8 mL
